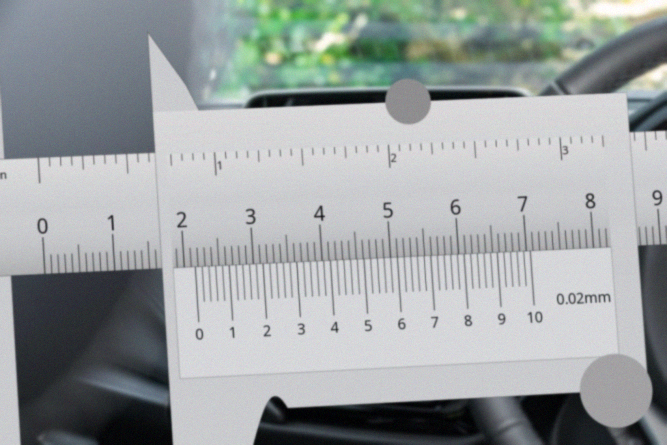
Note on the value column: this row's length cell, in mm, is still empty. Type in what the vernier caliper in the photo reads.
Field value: 21.6 mm
